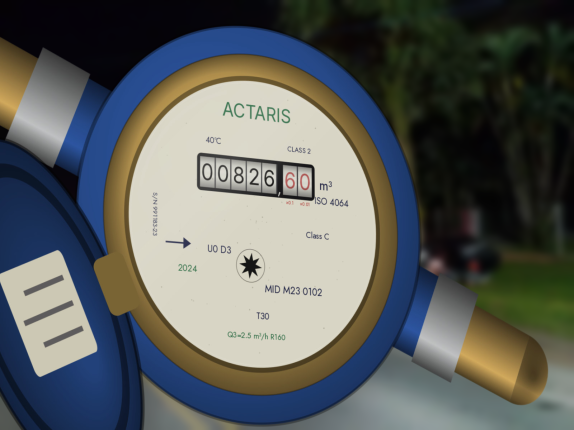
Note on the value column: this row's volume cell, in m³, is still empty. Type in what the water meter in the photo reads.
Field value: 826.60 m³
